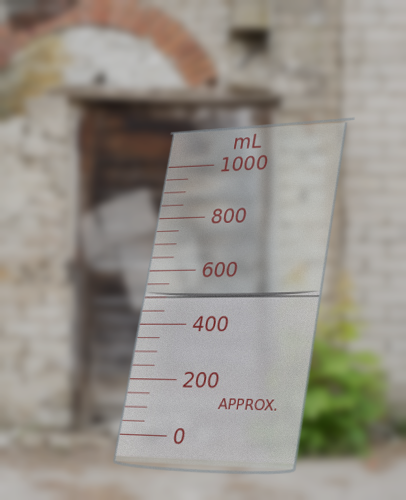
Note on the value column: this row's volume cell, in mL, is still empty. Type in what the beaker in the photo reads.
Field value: 500 mL
